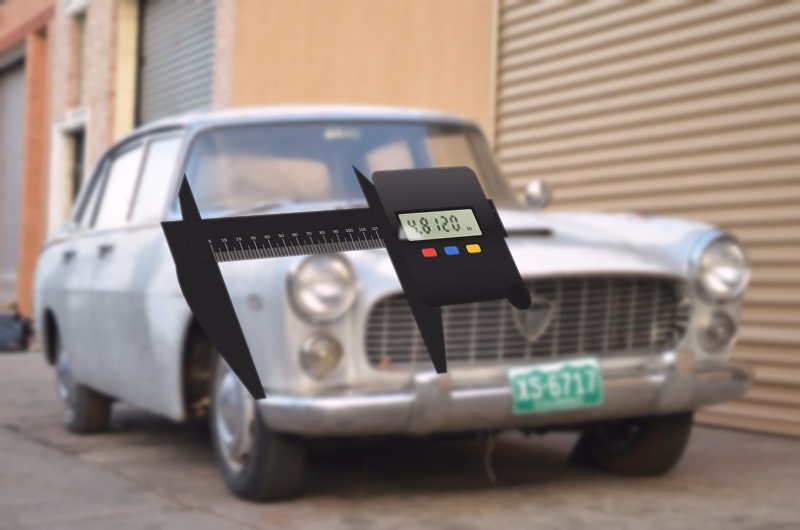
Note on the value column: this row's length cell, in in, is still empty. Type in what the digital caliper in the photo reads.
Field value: 4.8120 in
